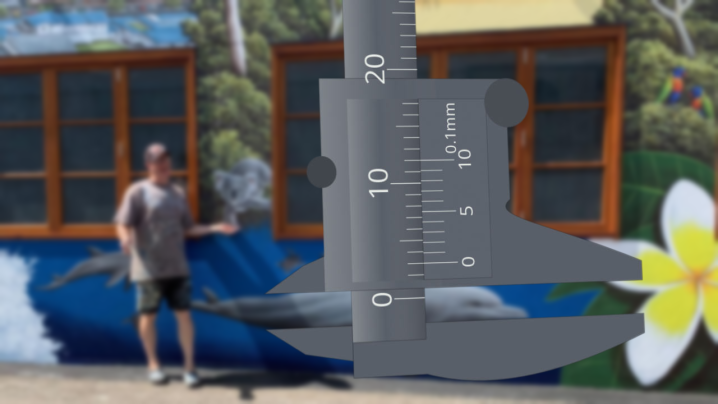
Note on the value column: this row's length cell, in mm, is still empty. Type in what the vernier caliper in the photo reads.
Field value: 3.0 mm
